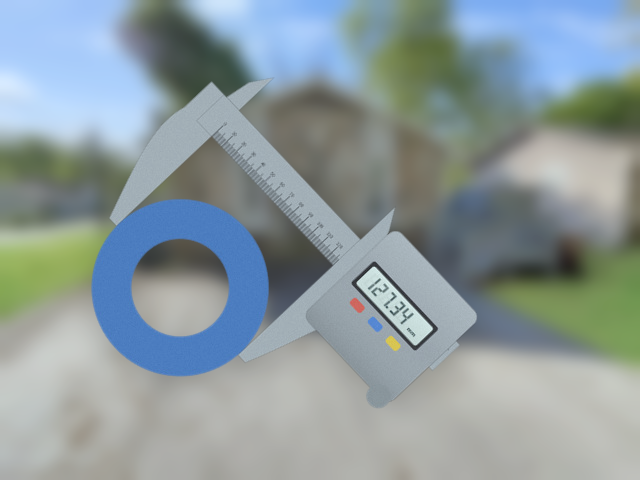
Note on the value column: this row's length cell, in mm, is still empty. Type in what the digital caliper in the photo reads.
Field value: 127.34 mm
